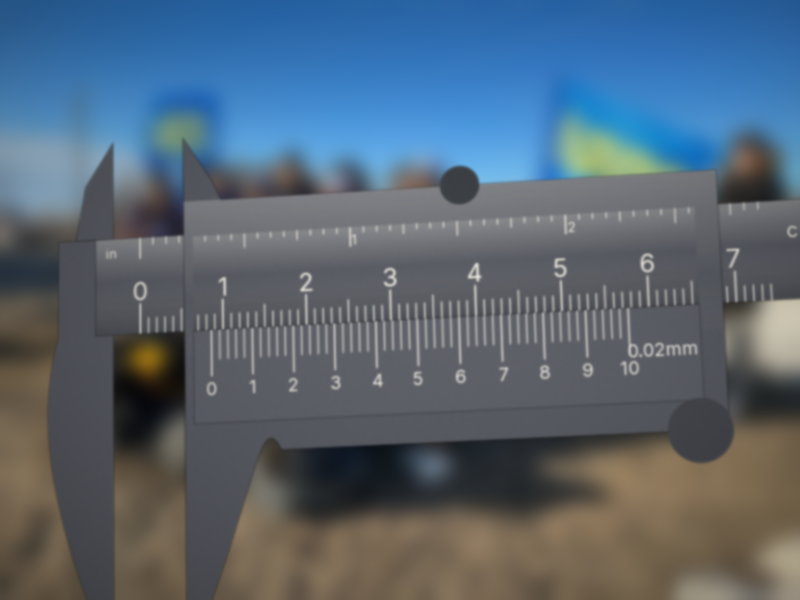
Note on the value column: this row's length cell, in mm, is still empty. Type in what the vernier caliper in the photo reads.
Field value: 8.6 mm
